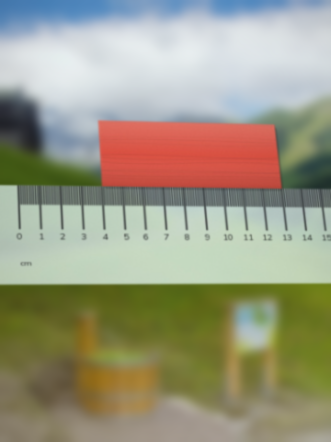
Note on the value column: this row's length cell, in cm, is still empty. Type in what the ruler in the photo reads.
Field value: 9 cm
